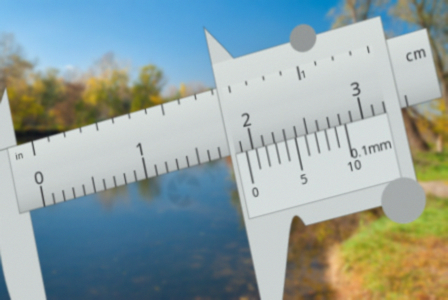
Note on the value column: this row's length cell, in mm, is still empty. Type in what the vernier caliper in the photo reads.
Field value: 19.4 mm
